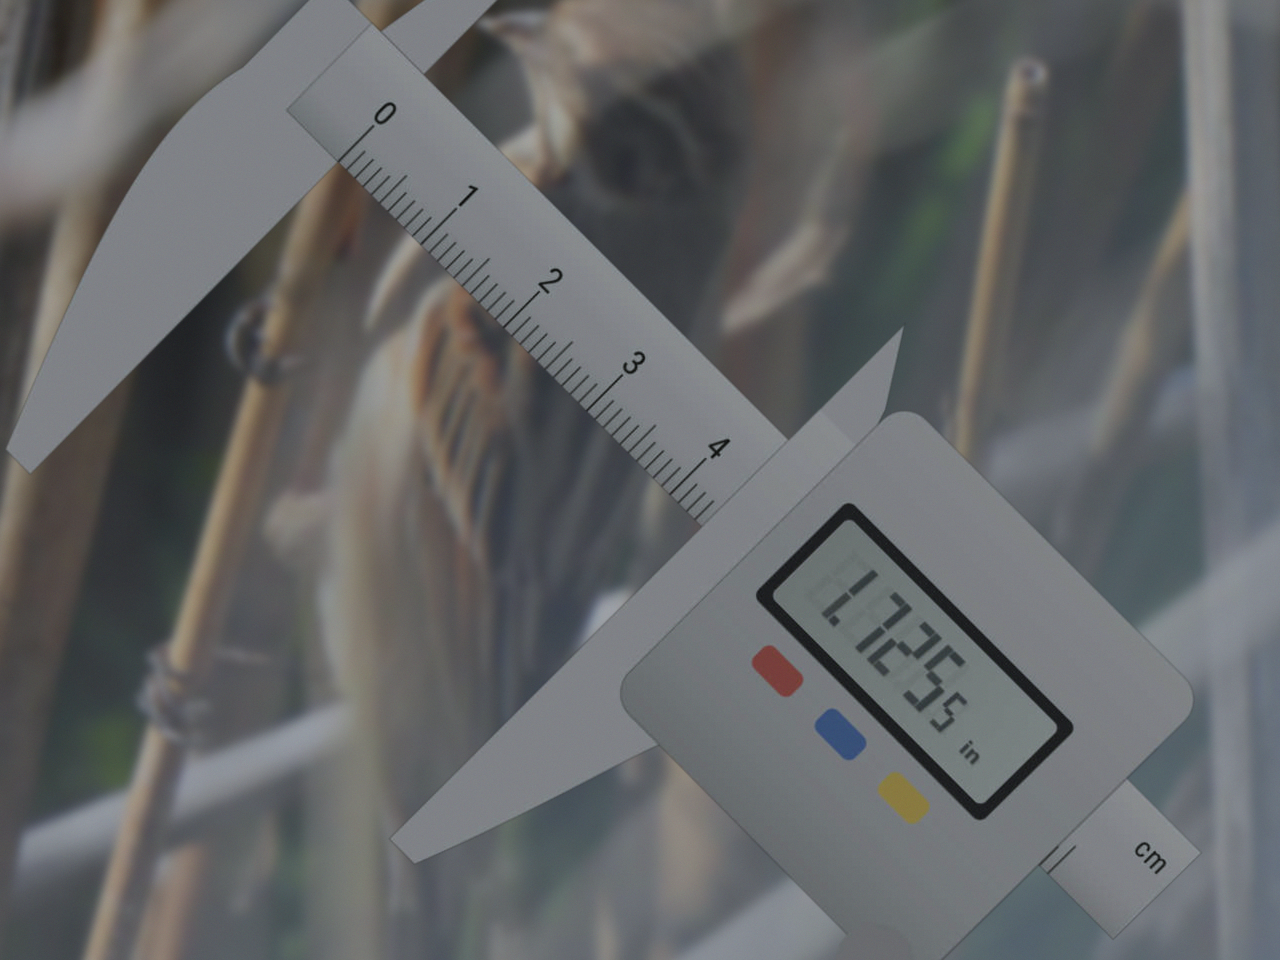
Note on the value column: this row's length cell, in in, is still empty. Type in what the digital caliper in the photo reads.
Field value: 1.7255 in
